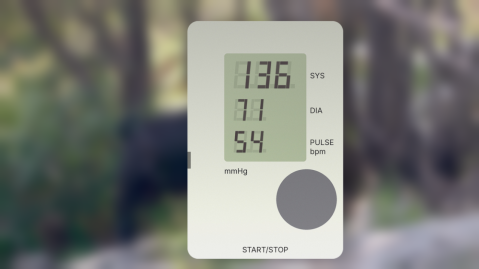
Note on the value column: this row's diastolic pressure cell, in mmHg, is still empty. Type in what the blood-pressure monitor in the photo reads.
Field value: 71 mmHg
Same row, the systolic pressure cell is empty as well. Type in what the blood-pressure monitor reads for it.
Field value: 136 mmHg
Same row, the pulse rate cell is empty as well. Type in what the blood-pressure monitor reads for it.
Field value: 54 bpm
